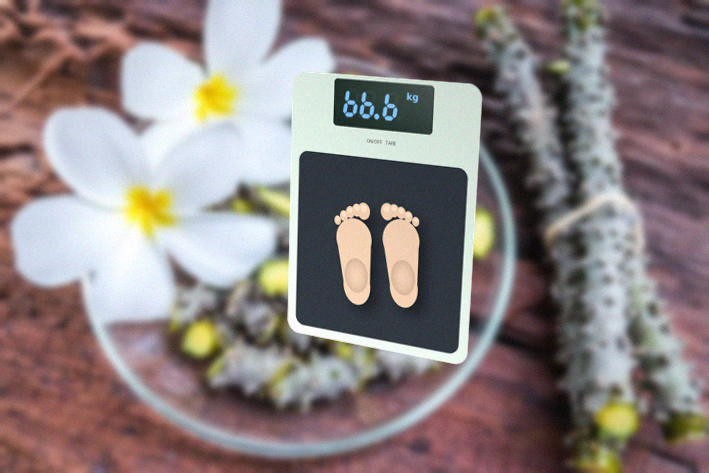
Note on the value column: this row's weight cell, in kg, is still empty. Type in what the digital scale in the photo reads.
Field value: 66.6 kg
